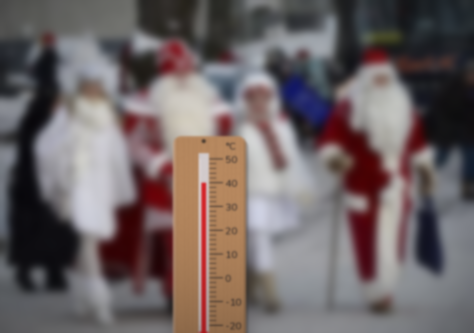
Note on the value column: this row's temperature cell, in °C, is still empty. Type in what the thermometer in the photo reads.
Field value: 40 °C
